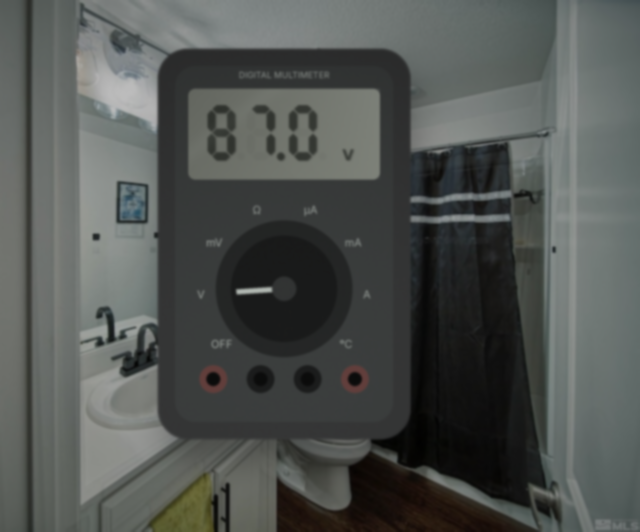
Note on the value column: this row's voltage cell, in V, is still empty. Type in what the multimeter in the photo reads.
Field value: 87.0 V
